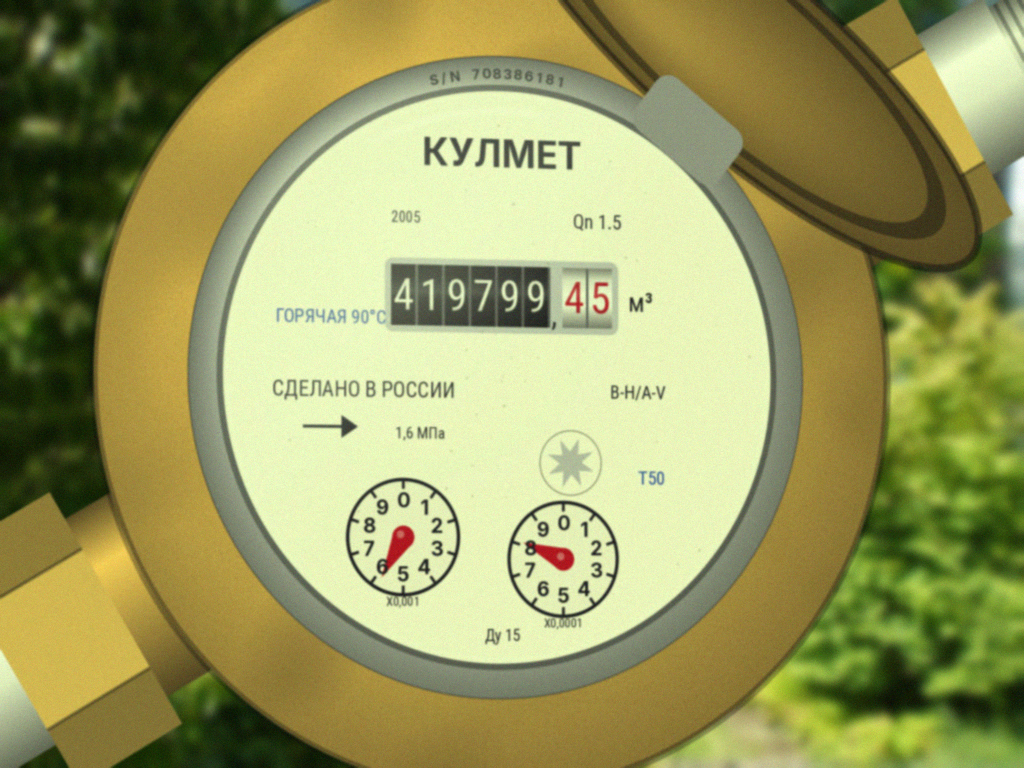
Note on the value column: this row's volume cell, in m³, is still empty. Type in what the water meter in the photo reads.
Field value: 419799.4558 m³
